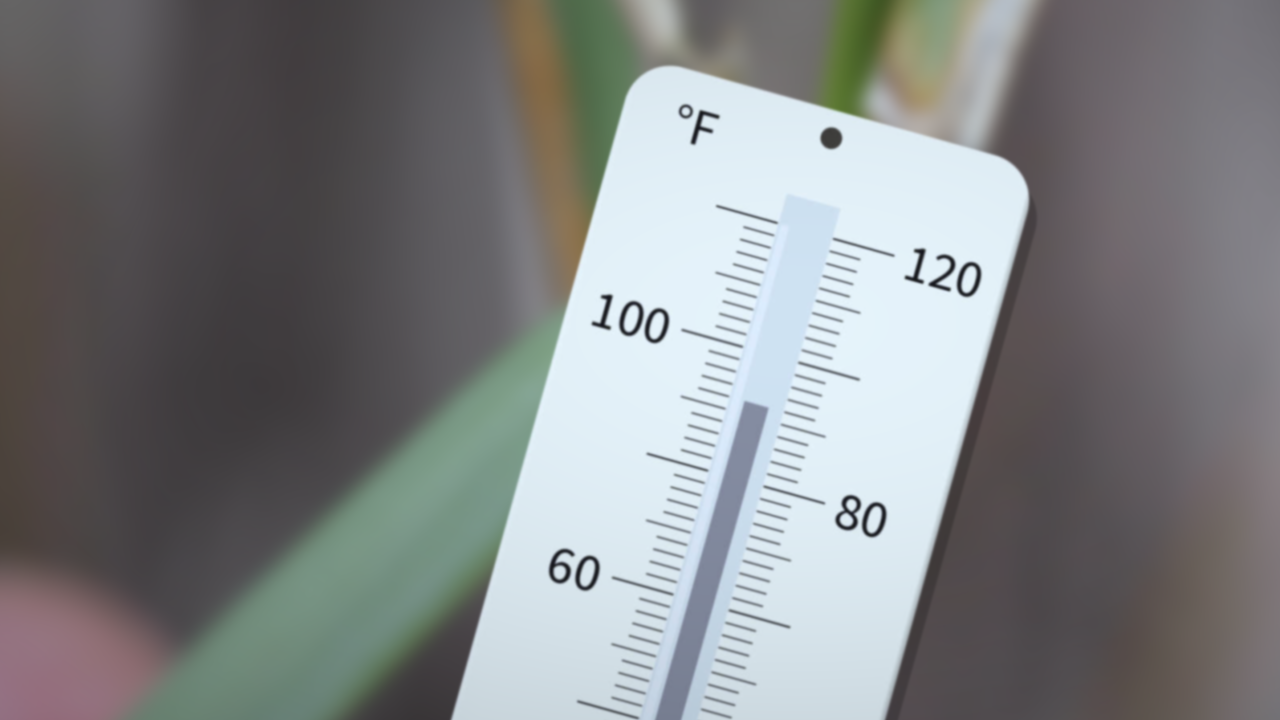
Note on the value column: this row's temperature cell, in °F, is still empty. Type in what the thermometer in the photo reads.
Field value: 92 °F
